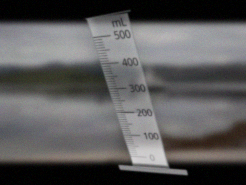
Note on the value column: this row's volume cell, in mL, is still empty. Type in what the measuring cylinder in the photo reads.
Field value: 200 mL
